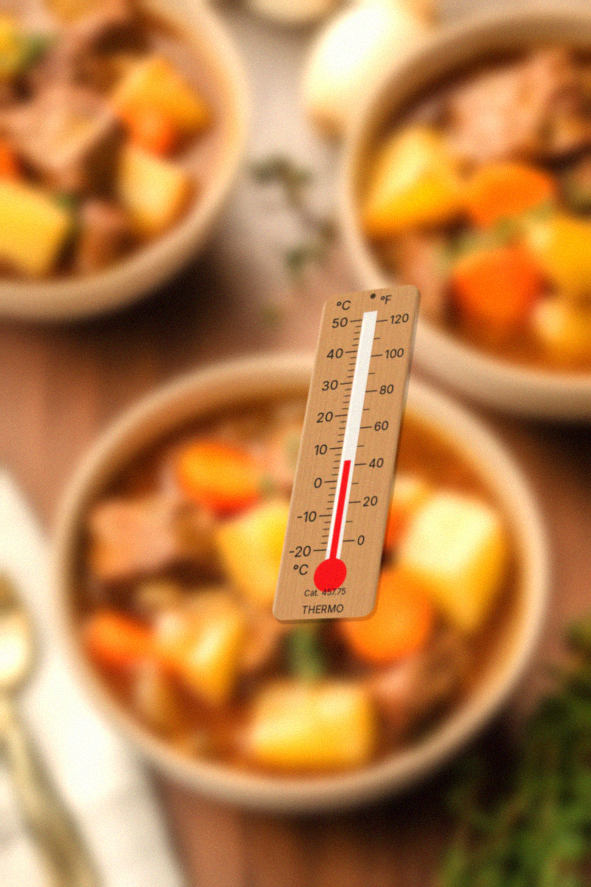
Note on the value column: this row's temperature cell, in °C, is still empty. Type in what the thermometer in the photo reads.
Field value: 6 °C
